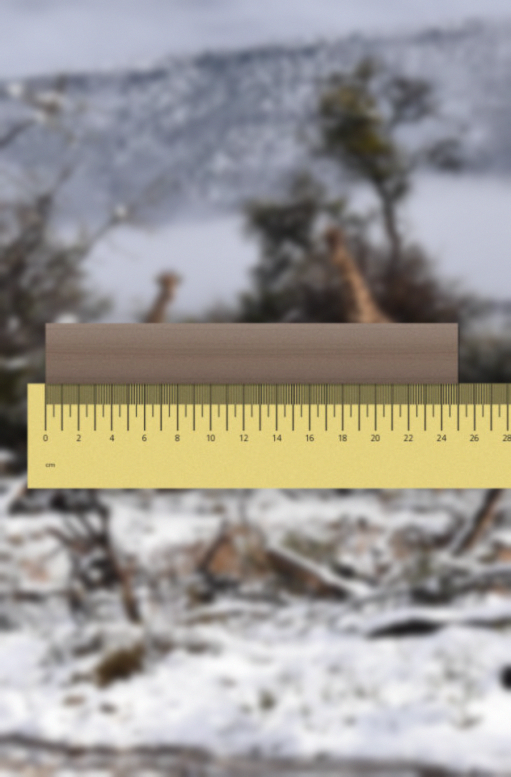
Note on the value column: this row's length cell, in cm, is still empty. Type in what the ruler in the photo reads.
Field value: 25 cm
